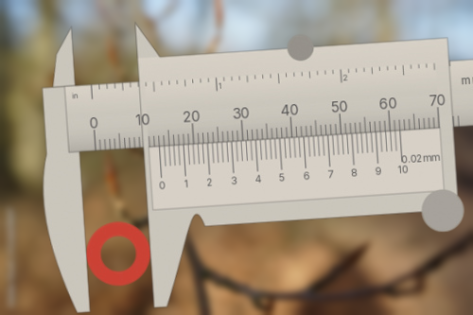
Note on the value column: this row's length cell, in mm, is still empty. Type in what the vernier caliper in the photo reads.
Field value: 13.0 mm
